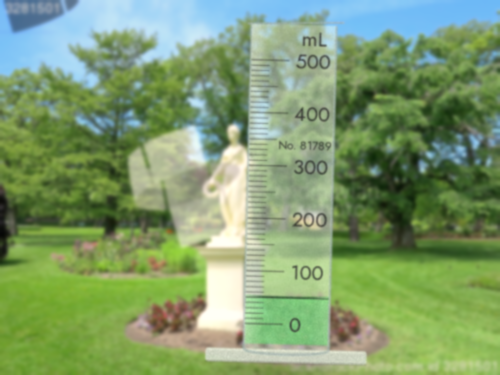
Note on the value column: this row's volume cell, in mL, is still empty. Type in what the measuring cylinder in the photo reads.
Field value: 50 mL
